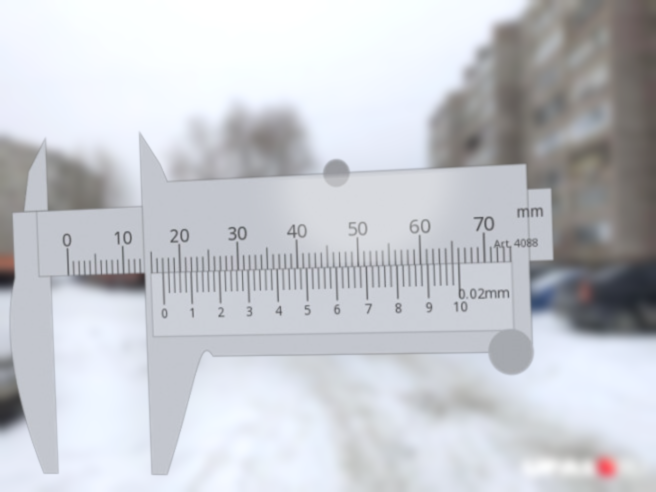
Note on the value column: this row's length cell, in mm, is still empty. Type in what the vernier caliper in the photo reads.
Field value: 17.0 mm
